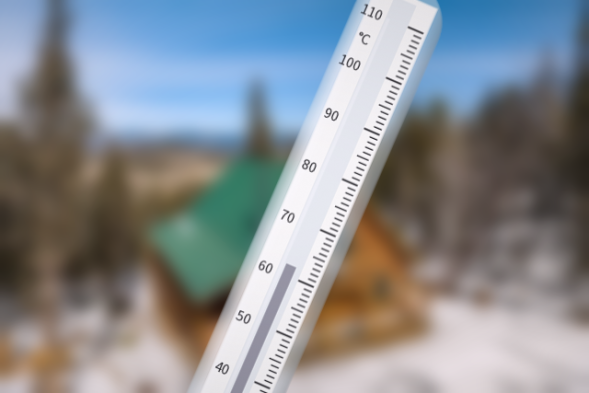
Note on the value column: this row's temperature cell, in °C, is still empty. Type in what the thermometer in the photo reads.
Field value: 62 °C
